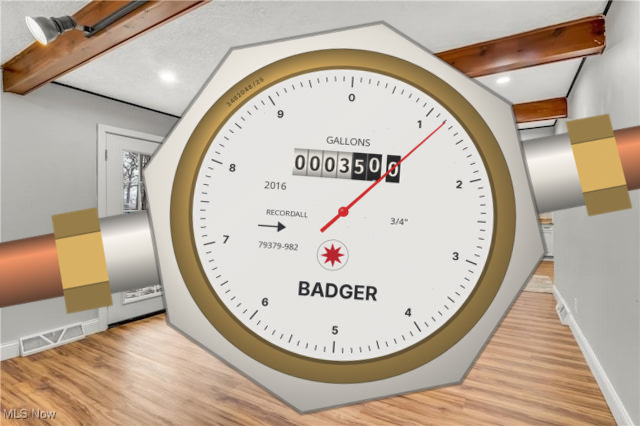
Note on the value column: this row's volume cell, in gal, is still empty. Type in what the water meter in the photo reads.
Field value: 3501.2 gal
